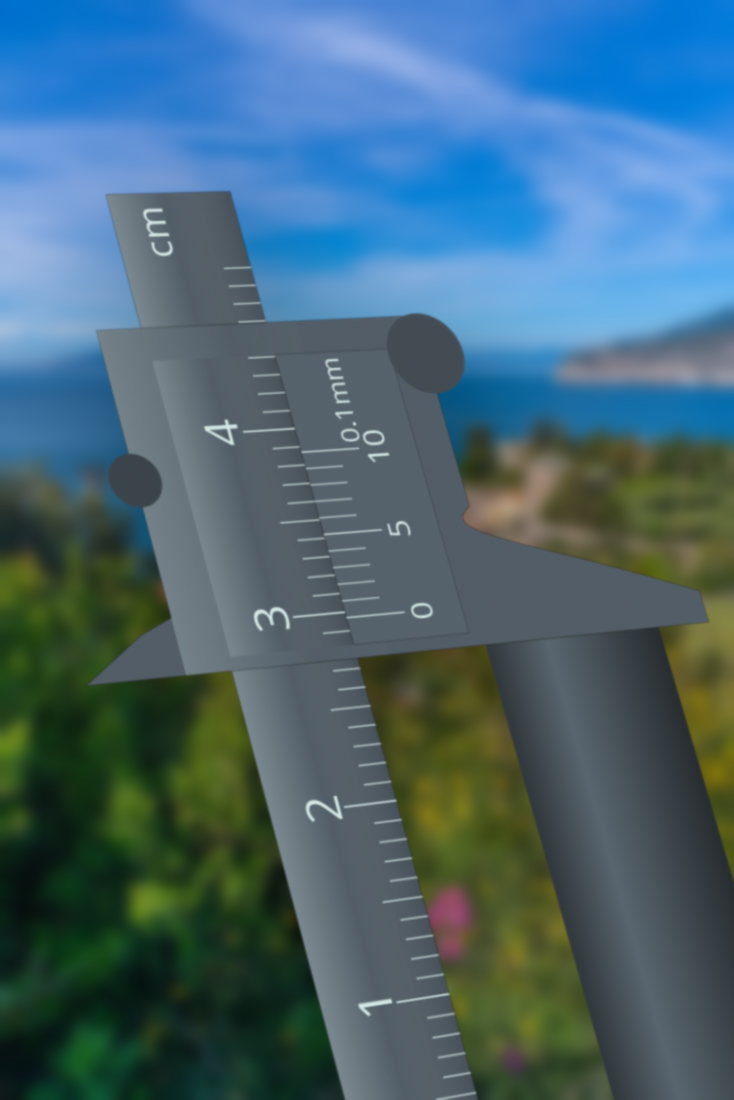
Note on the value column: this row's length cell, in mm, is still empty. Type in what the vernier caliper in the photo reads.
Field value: 29.7 mm
